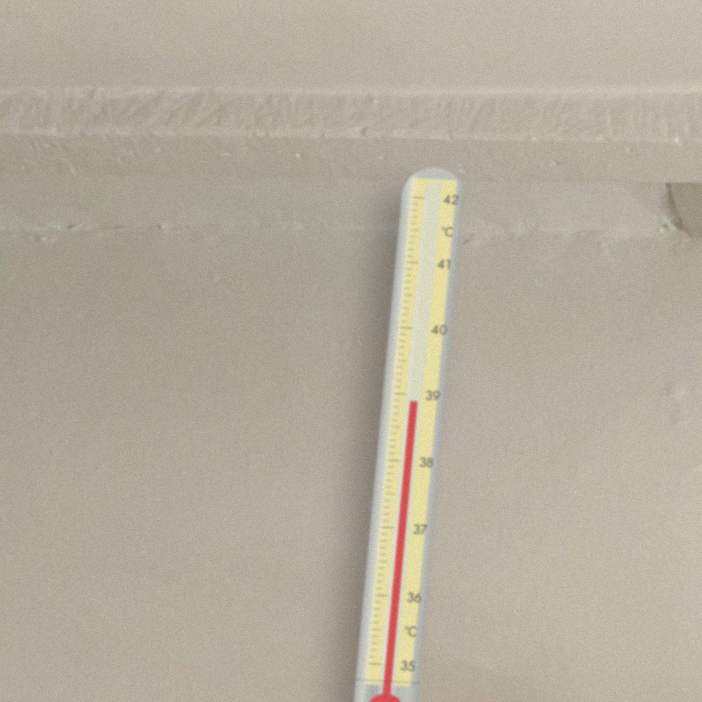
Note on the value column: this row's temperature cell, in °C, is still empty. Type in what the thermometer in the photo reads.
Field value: 38.9 °C
